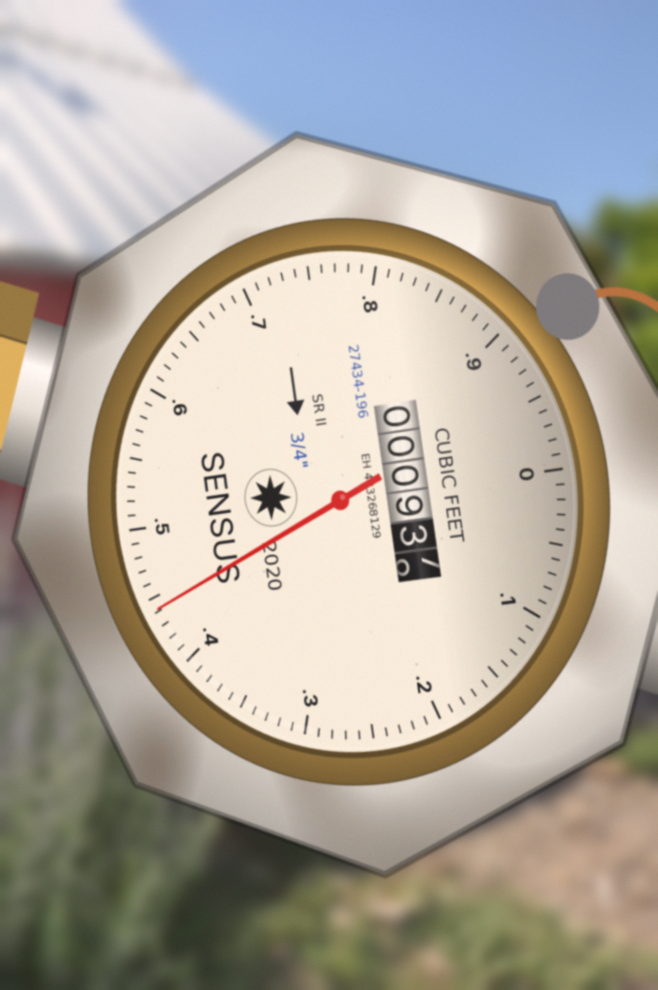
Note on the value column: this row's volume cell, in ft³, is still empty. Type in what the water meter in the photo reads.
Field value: 937.44 ft³
